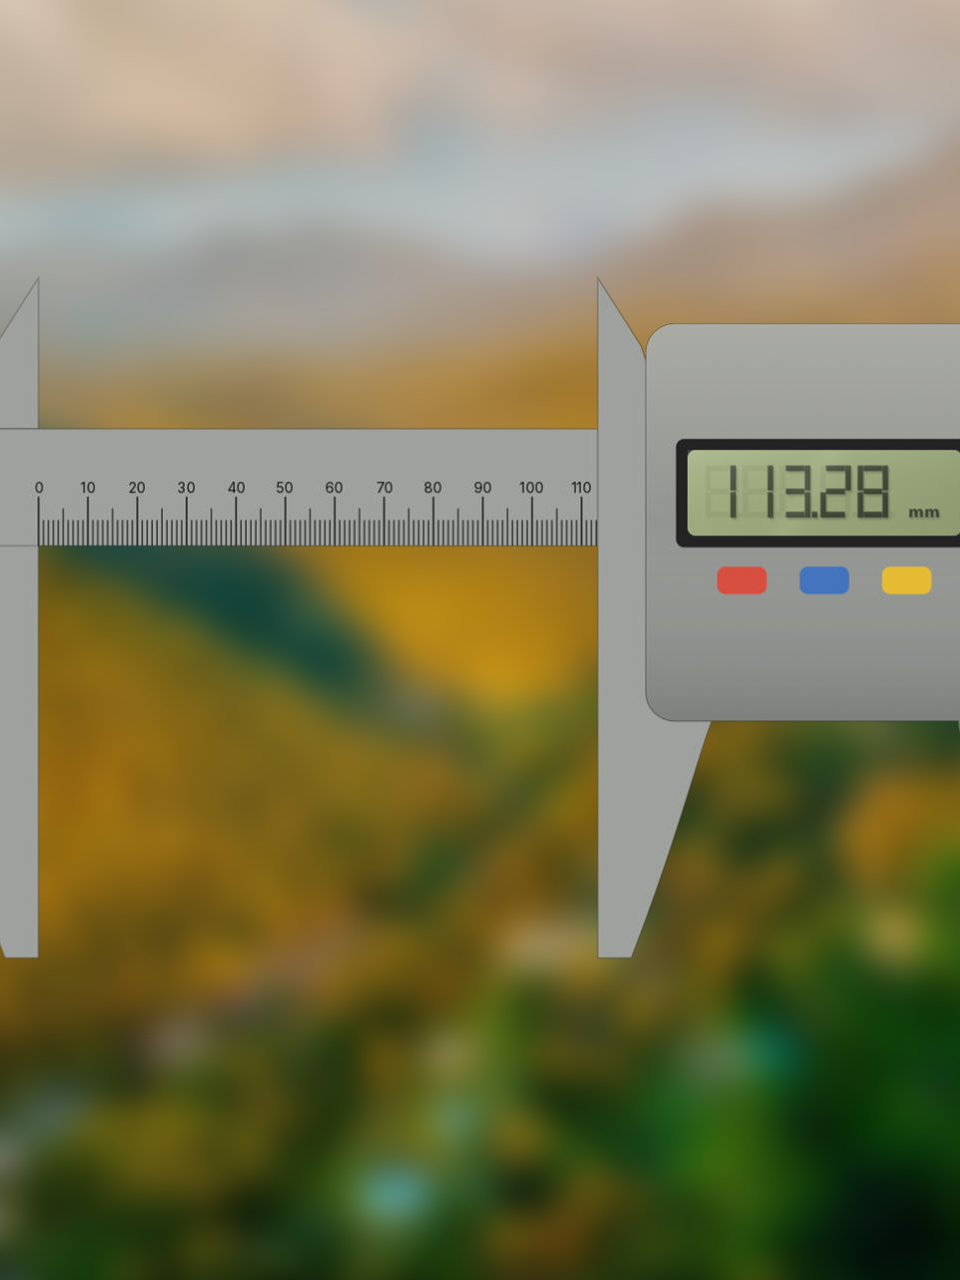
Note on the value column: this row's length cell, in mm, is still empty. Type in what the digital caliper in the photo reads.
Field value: 113.28 mm
